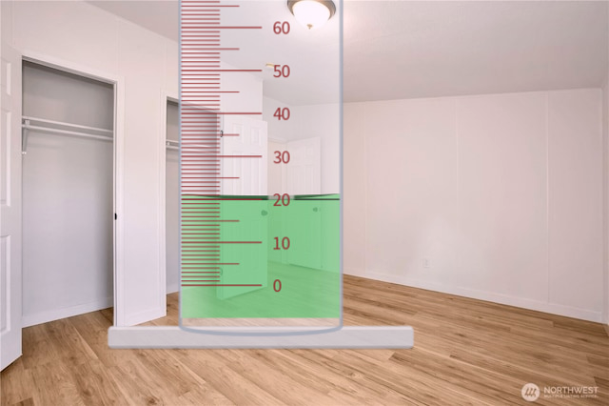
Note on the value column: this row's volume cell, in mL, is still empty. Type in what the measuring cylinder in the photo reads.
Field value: 20 mL
